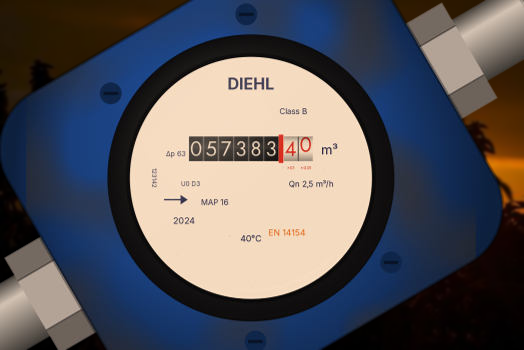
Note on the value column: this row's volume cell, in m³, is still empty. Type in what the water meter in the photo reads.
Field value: 57383.40 m³
